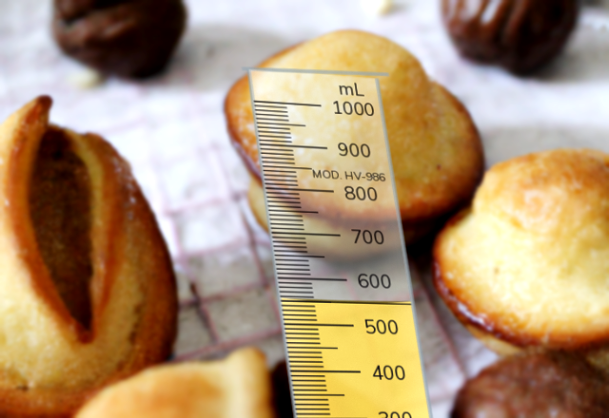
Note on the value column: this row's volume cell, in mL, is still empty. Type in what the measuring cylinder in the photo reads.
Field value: 550 mL
